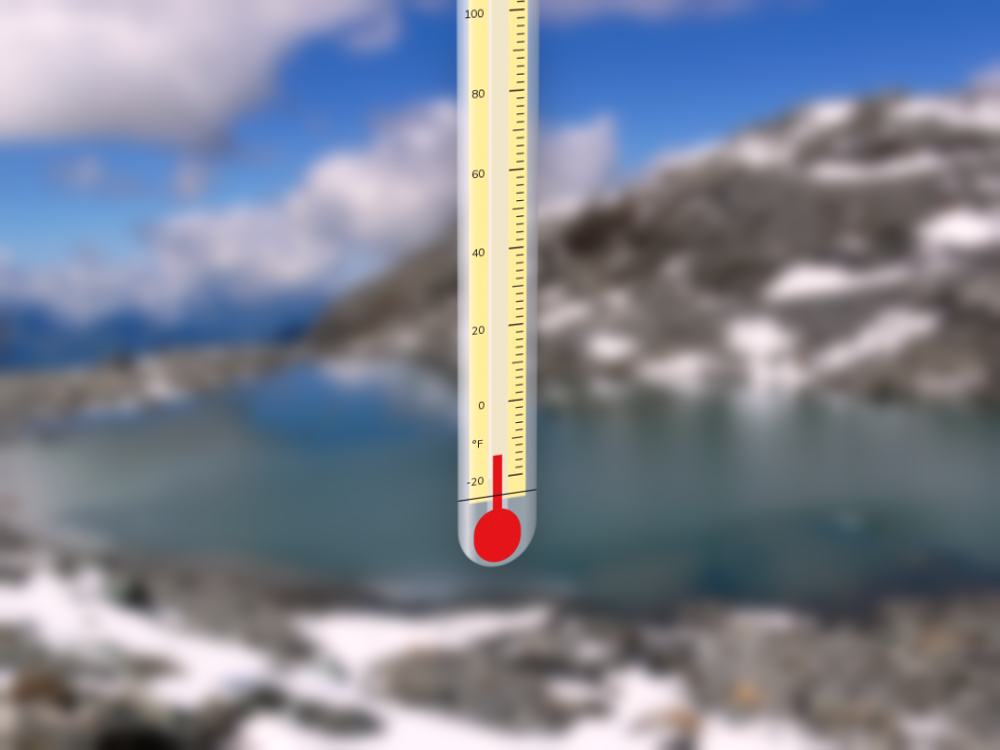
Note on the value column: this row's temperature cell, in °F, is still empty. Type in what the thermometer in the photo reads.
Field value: -14 °F
